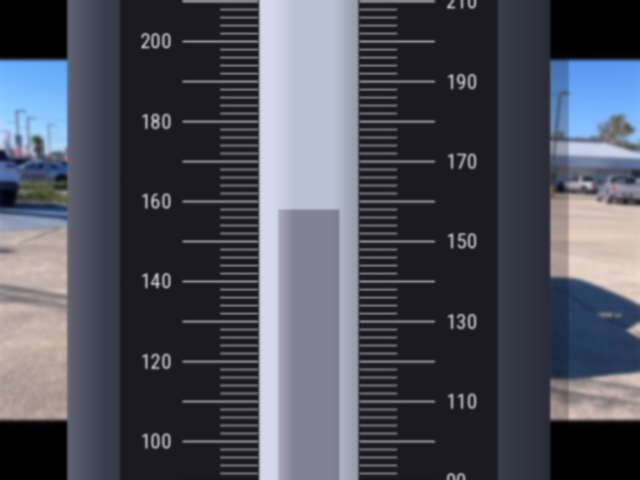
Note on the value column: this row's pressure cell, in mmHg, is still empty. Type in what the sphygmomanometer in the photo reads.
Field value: 158 mmHg
